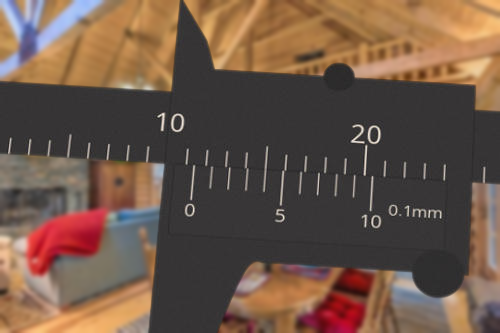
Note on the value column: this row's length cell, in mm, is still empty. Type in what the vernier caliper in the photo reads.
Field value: 11.4 mm
